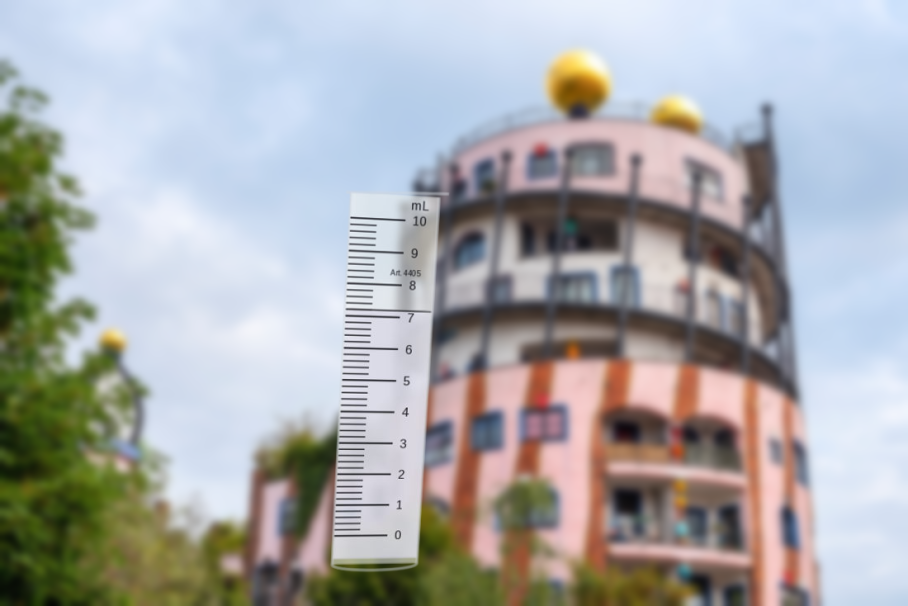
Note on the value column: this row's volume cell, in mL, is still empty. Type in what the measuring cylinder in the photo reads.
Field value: 7.2 mL
